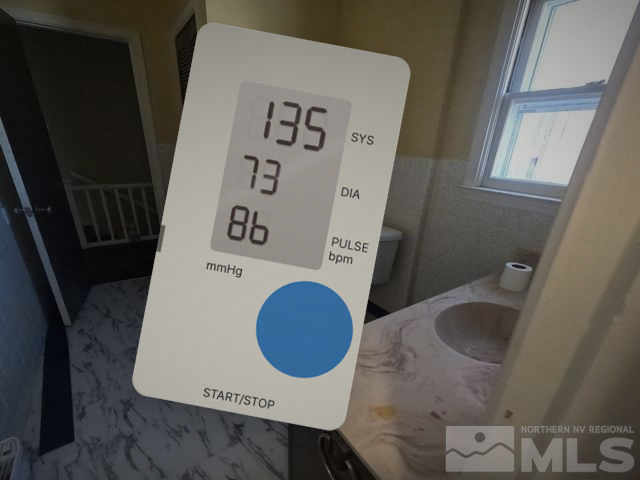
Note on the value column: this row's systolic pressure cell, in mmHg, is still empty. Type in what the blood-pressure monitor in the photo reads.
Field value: 135 mmHg
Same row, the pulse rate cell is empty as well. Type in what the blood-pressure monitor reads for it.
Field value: 86 bpm
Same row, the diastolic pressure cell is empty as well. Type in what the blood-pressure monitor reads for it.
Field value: 73 mmHg
